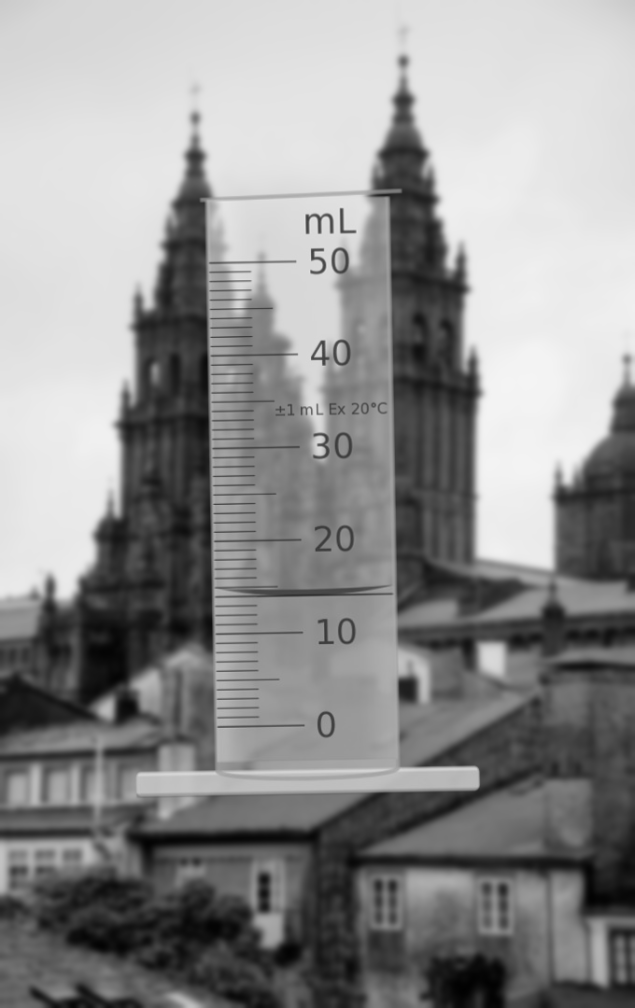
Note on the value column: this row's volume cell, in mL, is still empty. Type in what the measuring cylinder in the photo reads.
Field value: 14 mL
